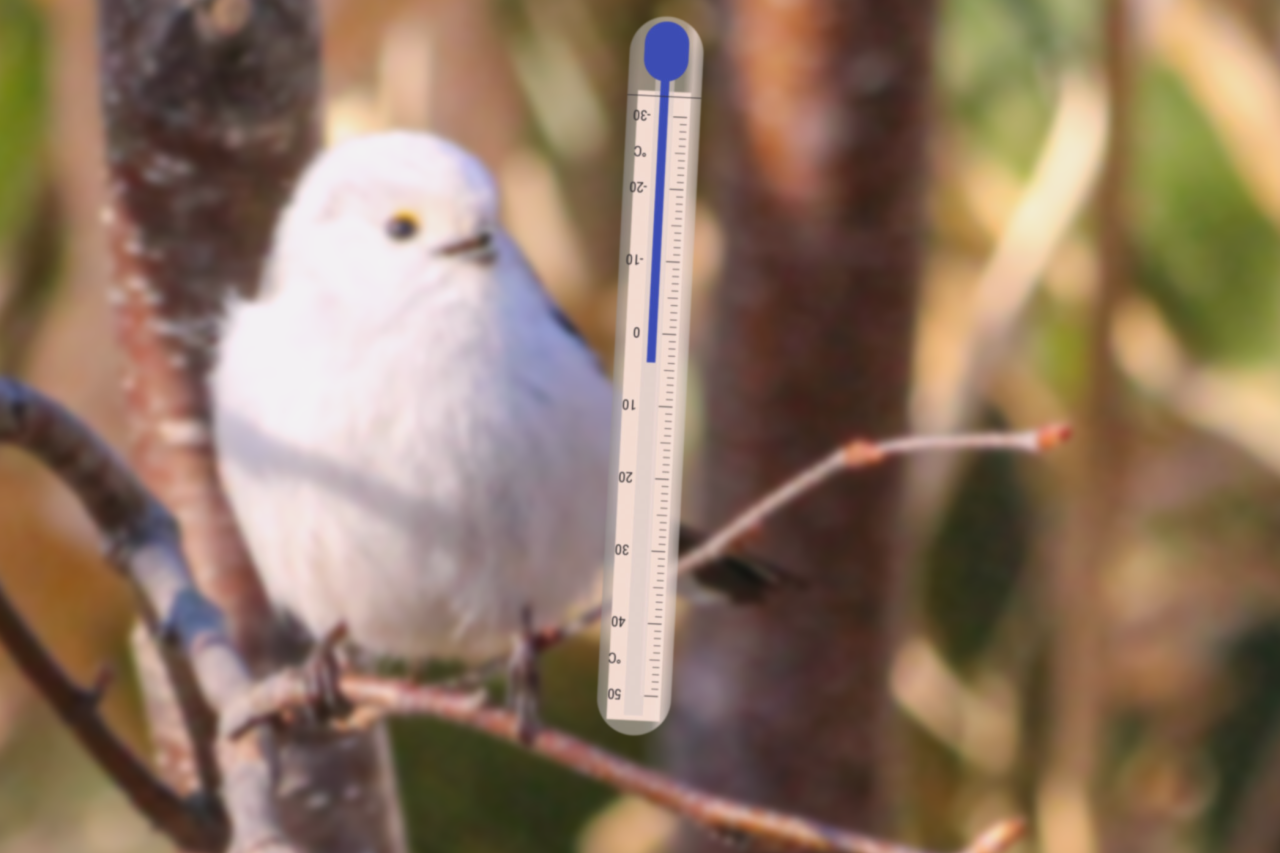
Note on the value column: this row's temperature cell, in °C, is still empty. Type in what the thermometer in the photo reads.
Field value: 4 °C
